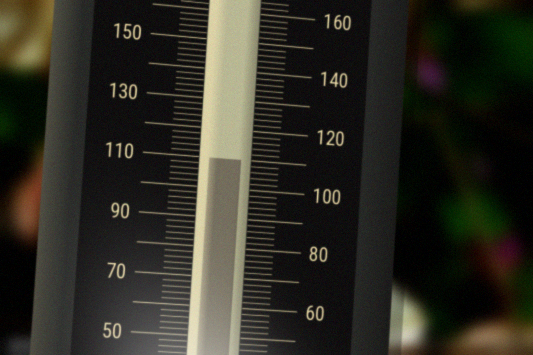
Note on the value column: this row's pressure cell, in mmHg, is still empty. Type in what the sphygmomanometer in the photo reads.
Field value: 110 mmHg
